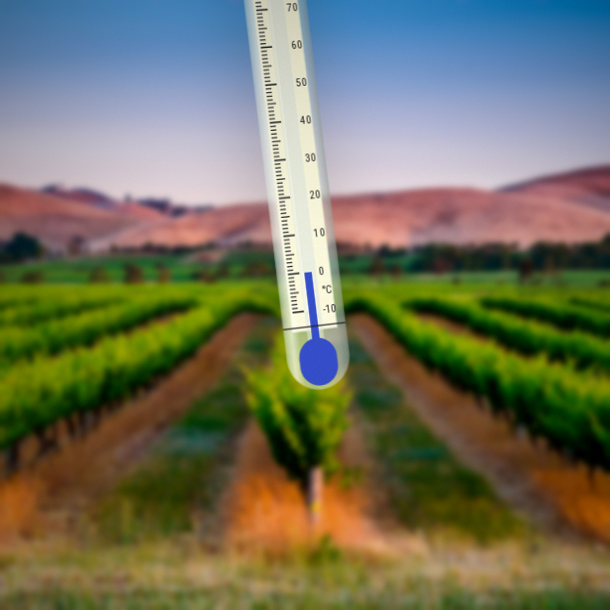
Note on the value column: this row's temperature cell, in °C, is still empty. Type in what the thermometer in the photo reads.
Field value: 0 °C
